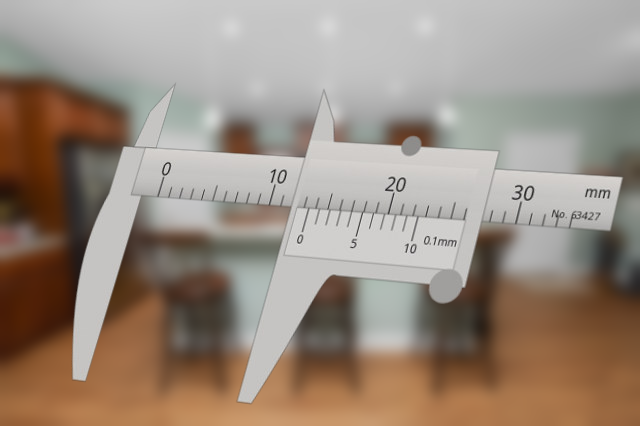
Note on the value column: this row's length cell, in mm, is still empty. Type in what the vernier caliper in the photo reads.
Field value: 13.4 mm
